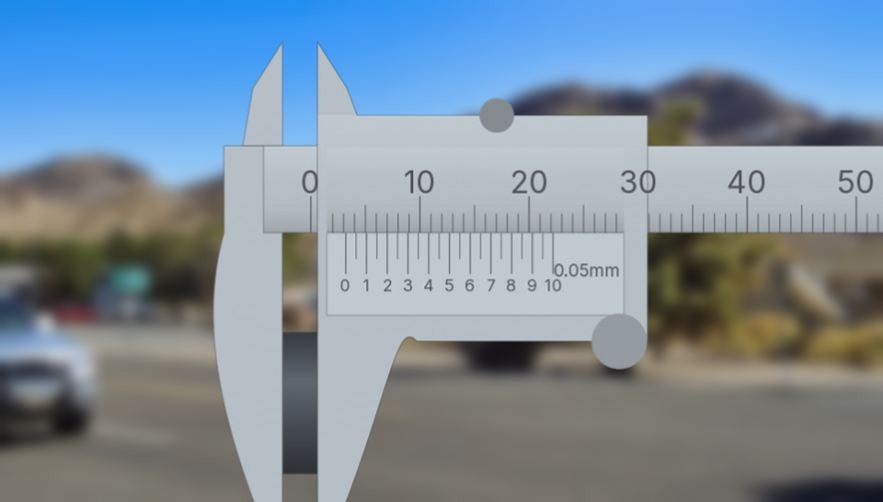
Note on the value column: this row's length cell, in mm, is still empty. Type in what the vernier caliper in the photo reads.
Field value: 3.2 mm
